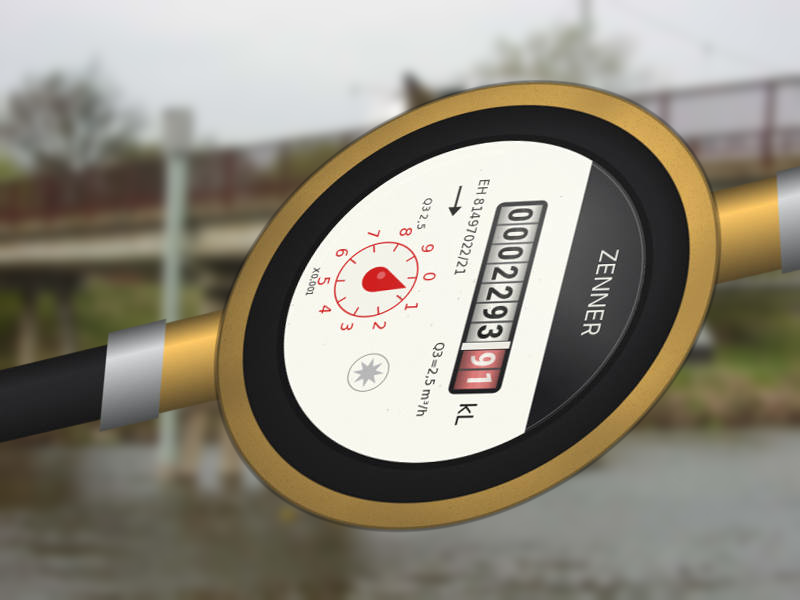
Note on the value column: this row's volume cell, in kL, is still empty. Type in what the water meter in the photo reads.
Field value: 2293.910 kL
